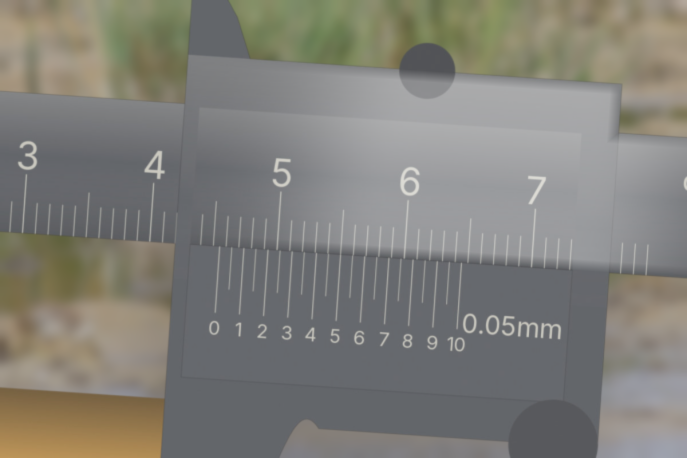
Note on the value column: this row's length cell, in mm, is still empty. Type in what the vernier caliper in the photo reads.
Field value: 45.5 mm
